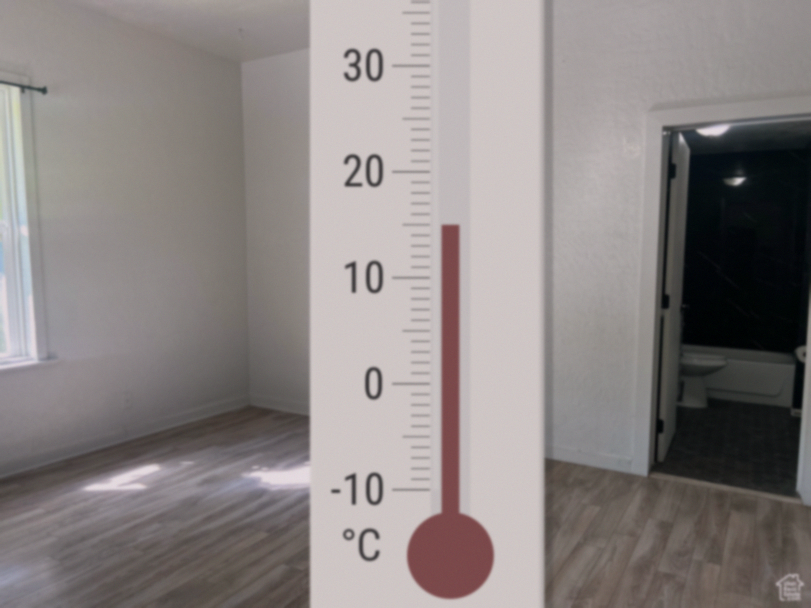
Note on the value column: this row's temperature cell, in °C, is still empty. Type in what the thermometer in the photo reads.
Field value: 15 °C
